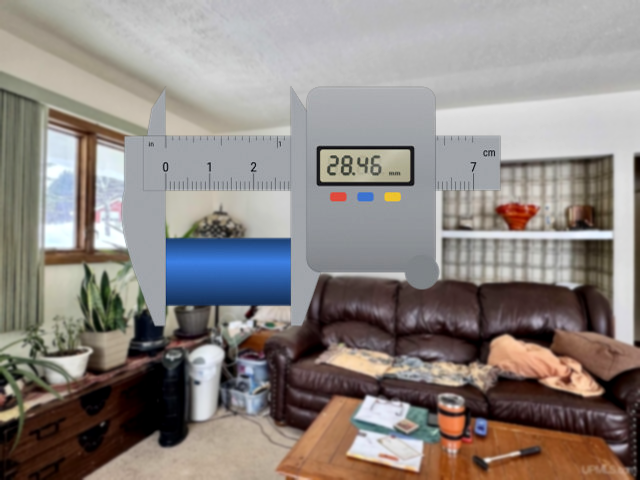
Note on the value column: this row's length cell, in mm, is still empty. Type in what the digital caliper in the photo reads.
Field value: 28.46 mm
